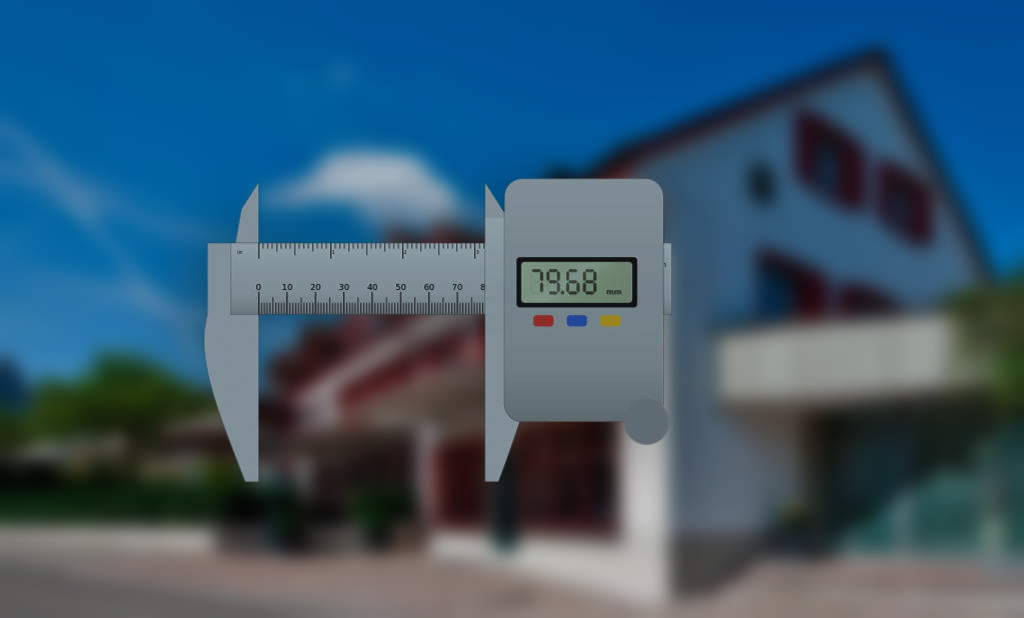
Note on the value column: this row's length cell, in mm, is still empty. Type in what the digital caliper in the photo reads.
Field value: 79.68 mm
